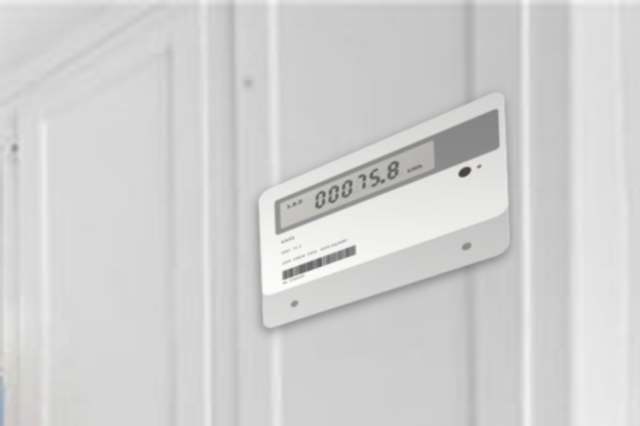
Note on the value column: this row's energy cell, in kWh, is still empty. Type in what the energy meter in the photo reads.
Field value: 75.8 kWh
